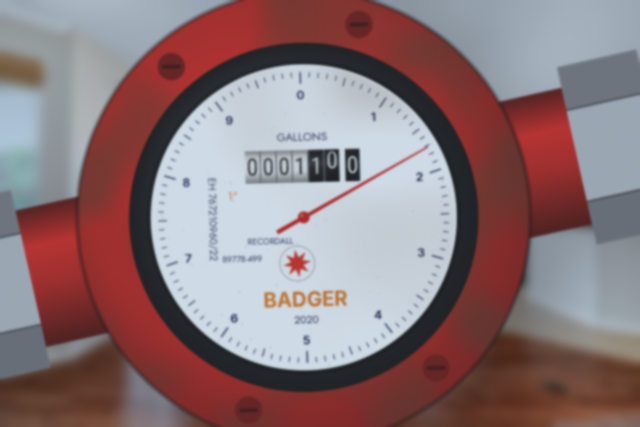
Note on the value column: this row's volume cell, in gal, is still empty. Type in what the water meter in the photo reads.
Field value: 1101.7 gal
